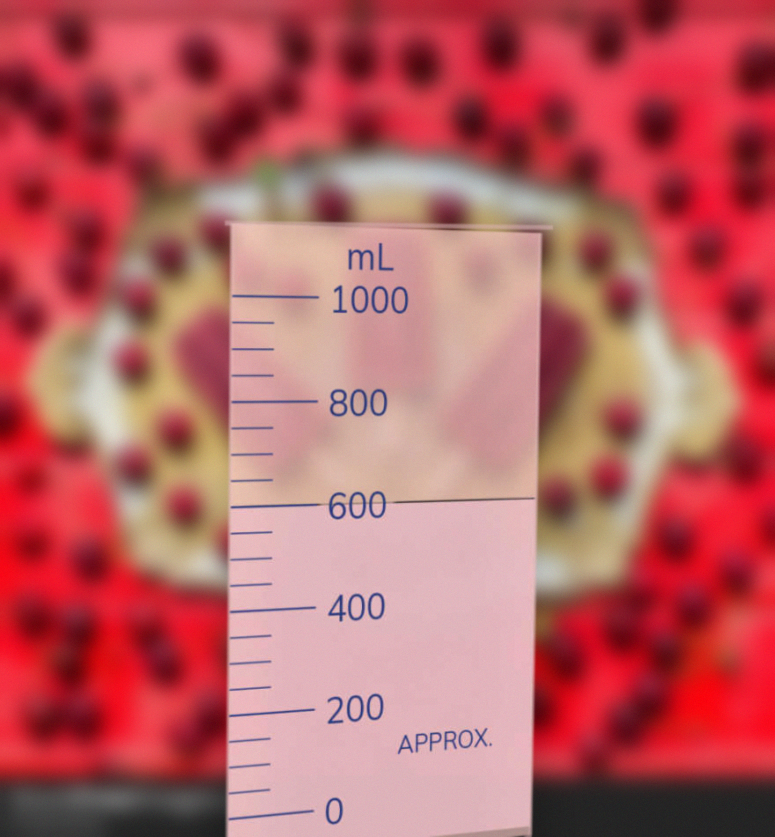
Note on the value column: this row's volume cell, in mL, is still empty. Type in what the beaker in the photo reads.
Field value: 600 mL
